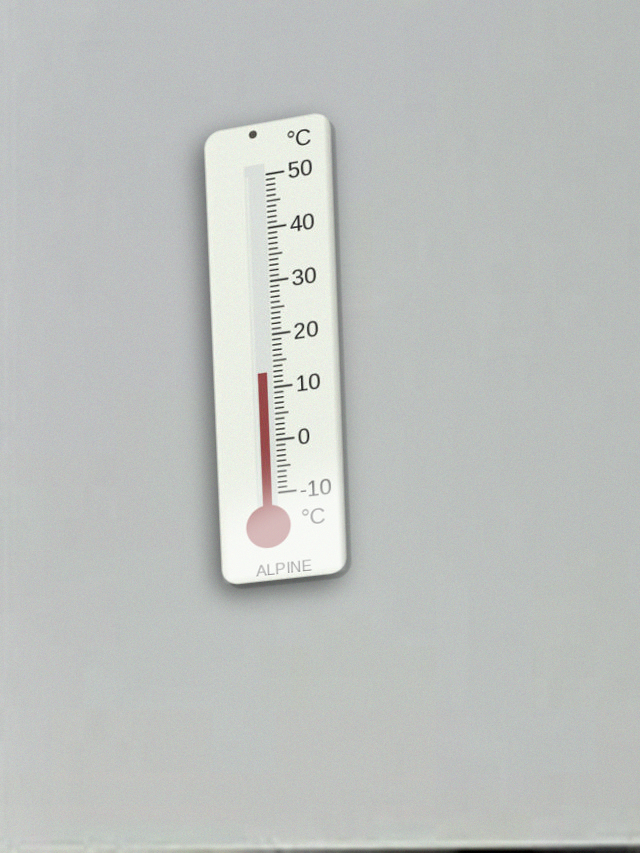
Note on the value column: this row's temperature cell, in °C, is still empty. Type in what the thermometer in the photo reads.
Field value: 13 °C
